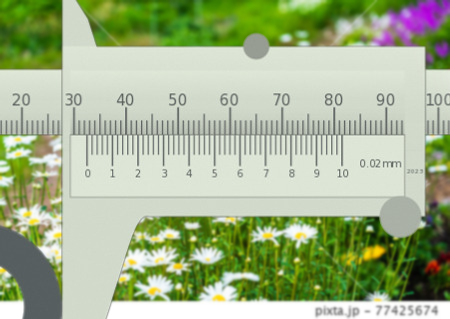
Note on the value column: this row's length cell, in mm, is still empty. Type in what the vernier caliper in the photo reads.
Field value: 32.5 mm
